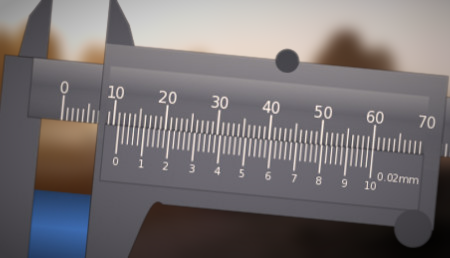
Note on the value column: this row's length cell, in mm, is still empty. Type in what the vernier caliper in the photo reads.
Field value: 11.0 mm
